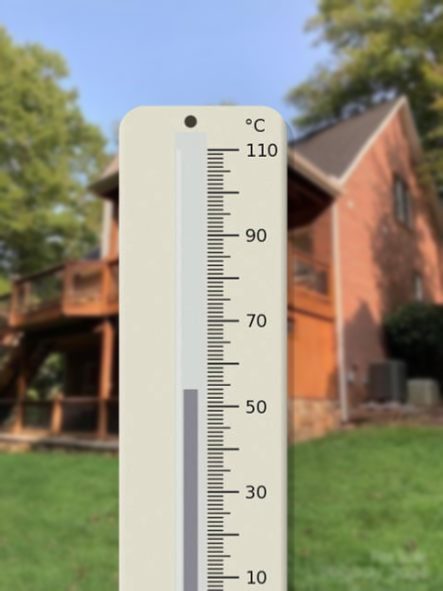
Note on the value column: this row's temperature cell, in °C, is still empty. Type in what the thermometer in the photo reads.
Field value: 54 °C
